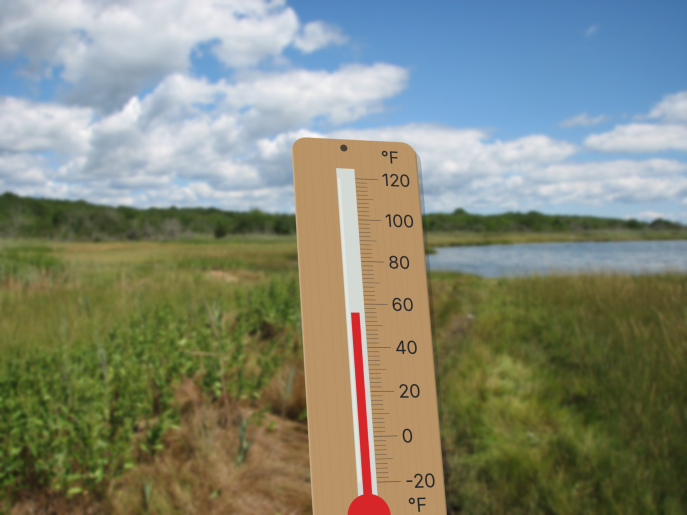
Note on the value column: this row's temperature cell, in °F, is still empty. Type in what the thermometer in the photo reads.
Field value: 56 °F
